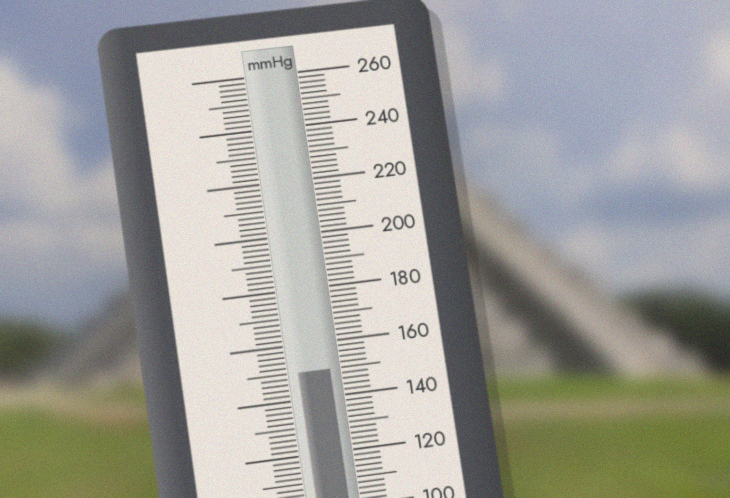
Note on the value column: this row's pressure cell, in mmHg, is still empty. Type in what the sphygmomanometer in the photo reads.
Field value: 150 mmHg
